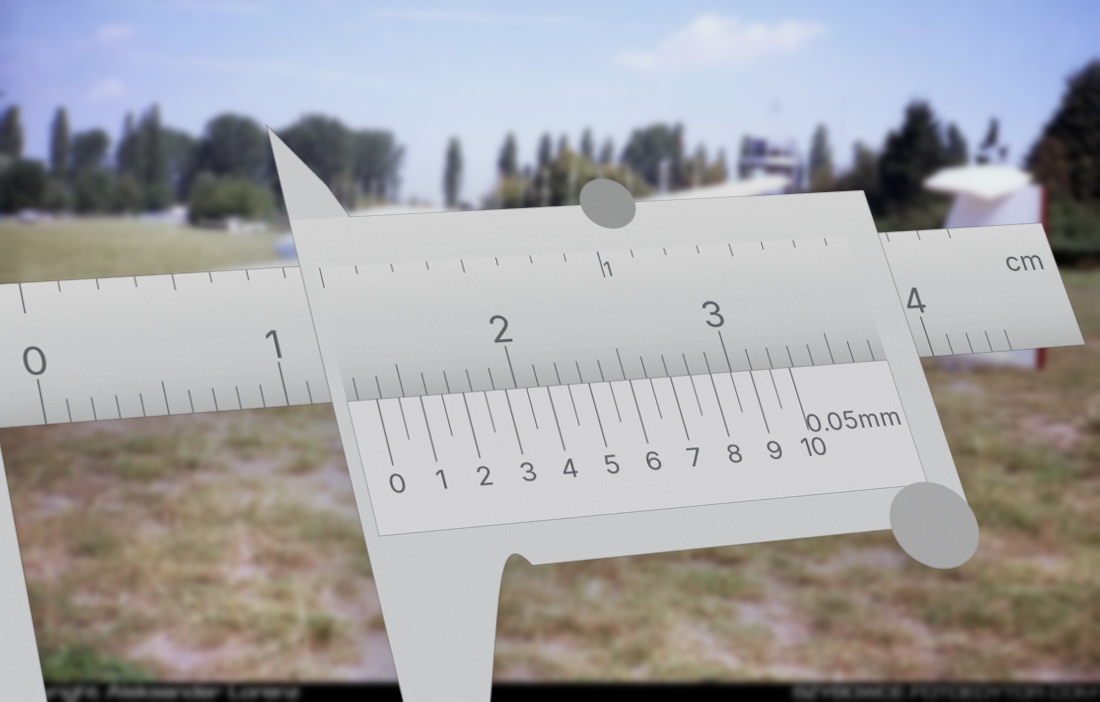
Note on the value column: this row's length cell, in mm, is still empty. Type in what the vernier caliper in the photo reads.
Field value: 13.8 mm
